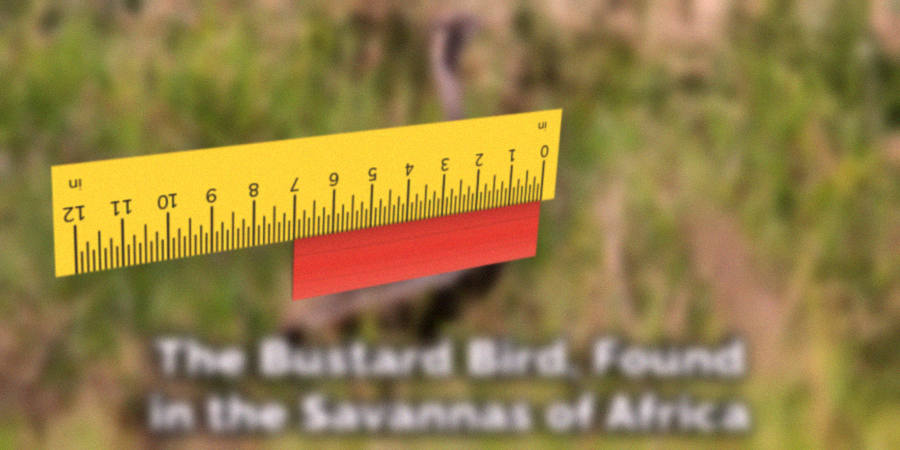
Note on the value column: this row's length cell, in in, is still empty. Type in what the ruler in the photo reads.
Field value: 7 in
